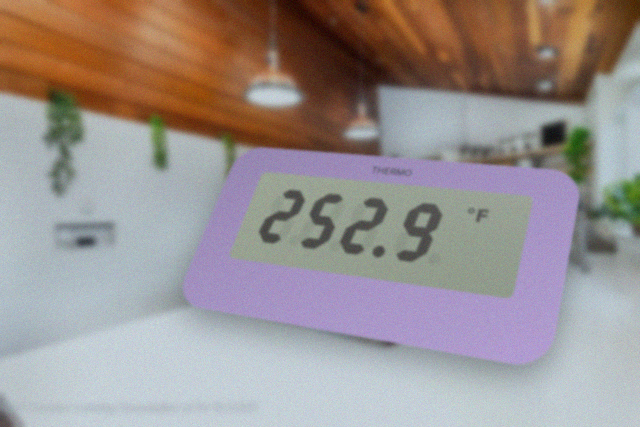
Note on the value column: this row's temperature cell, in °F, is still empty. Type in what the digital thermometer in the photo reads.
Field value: 252.9 °F
